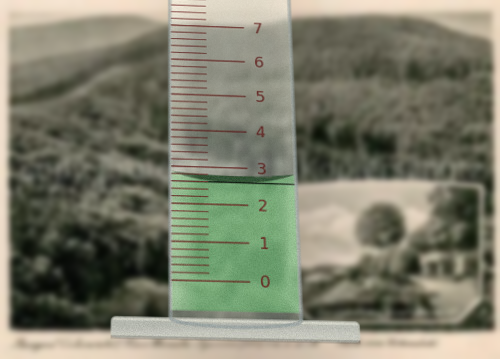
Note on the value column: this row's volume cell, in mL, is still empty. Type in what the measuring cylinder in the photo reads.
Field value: 2.6 mL
